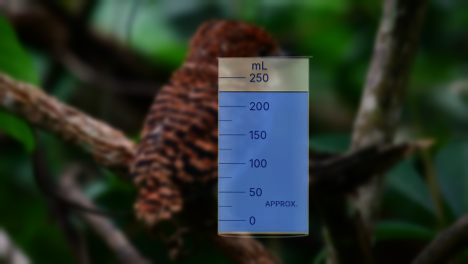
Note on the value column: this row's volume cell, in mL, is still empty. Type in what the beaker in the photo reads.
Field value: 225 mL
